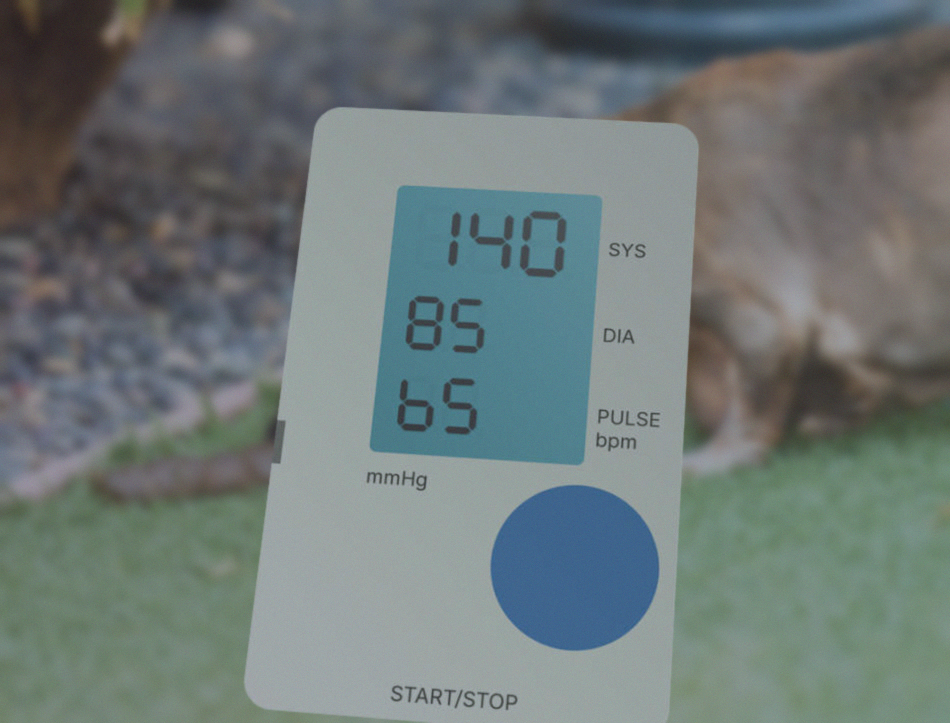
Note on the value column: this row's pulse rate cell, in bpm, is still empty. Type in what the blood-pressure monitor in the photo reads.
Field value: 65 bpm
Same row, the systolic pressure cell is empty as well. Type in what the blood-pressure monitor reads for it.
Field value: 140 mmHg
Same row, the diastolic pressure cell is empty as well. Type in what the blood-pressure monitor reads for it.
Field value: 85 mmHg
